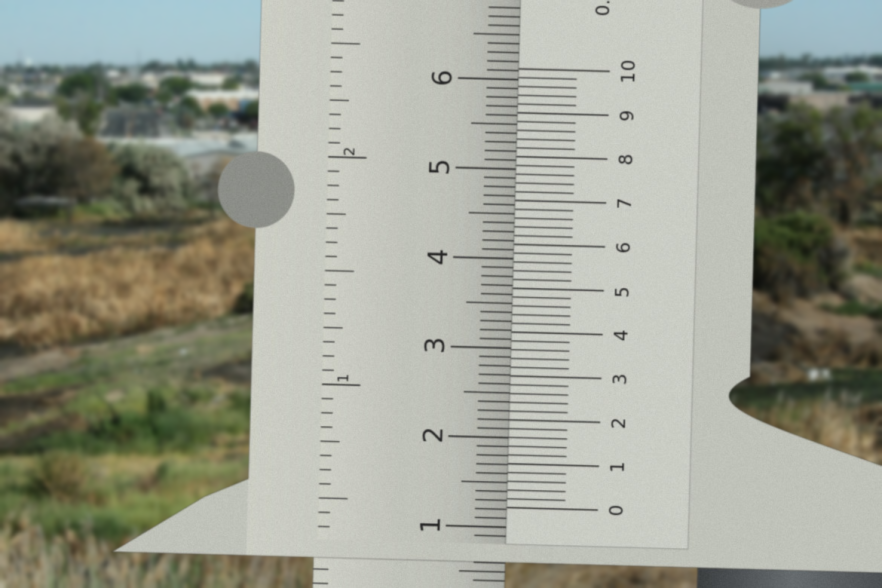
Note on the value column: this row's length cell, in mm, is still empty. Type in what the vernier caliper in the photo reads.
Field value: 12.2 mm
